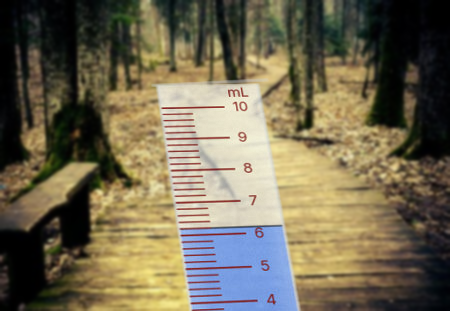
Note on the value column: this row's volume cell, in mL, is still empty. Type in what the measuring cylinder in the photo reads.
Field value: 6.2 mL
